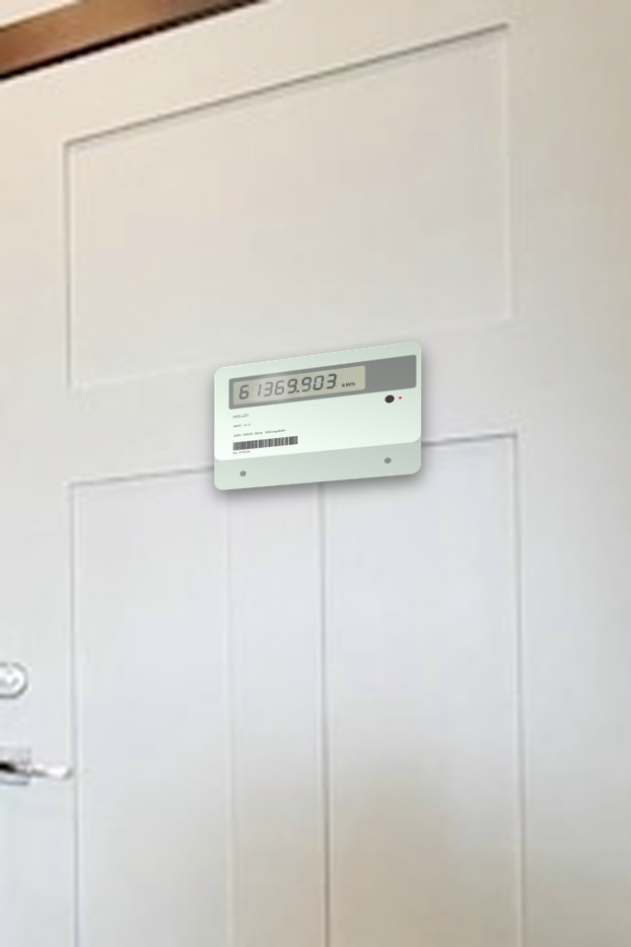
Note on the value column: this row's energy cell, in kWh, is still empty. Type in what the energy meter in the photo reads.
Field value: 61369.903 kWh
